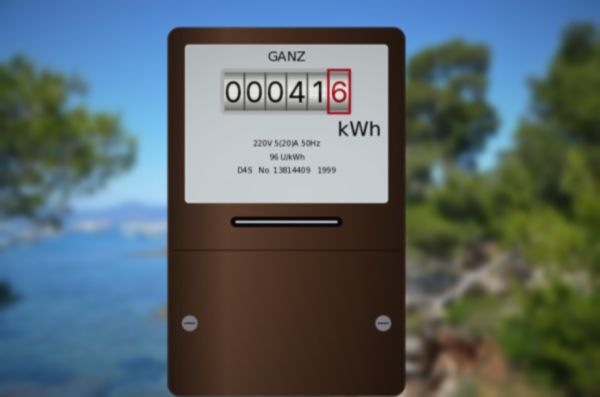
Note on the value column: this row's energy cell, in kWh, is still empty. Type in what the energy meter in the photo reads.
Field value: 41.6 kWh
